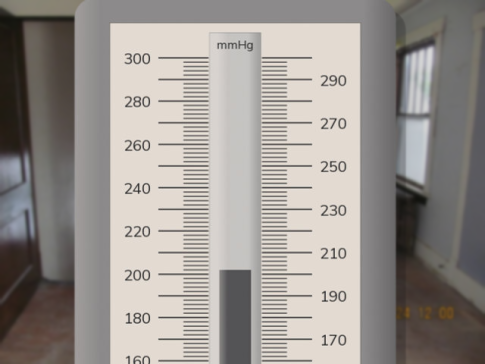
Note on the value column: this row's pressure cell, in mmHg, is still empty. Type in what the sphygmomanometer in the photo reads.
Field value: 202 mmHg
